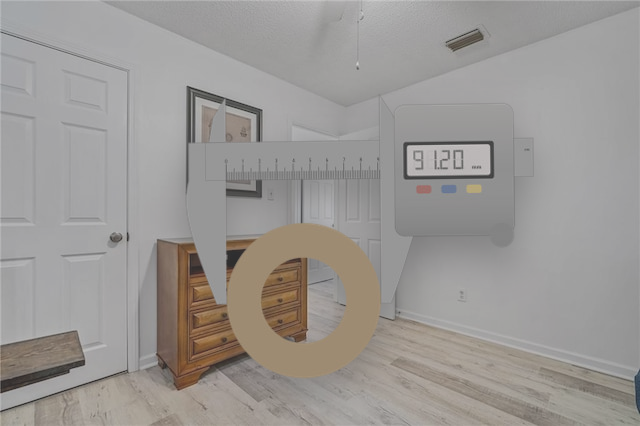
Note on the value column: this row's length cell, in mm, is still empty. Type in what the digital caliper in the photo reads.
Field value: 91.20 mm
